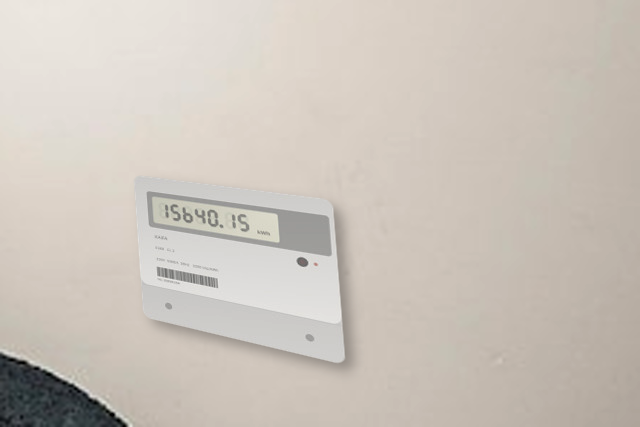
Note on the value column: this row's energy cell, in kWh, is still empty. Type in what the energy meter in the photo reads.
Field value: 15640.15 kWh
